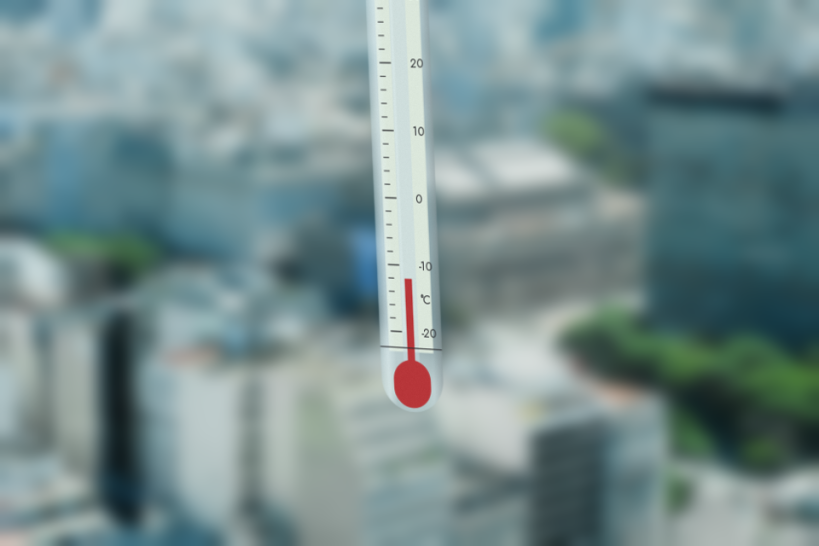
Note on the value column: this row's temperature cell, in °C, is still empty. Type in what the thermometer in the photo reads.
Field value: -12 °C
